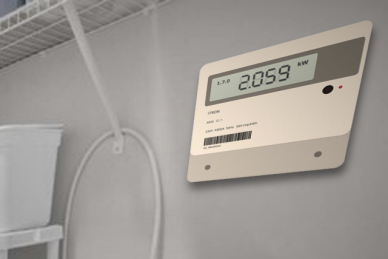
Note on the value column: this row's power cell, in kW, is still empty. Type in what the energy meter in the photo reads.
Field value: 2.059 kW
